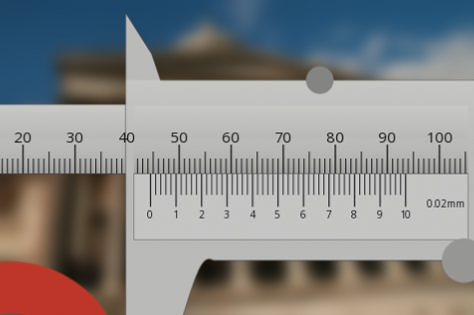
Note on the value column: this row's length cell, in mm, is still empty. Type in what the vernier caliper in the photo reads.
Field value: 44.5 mm
